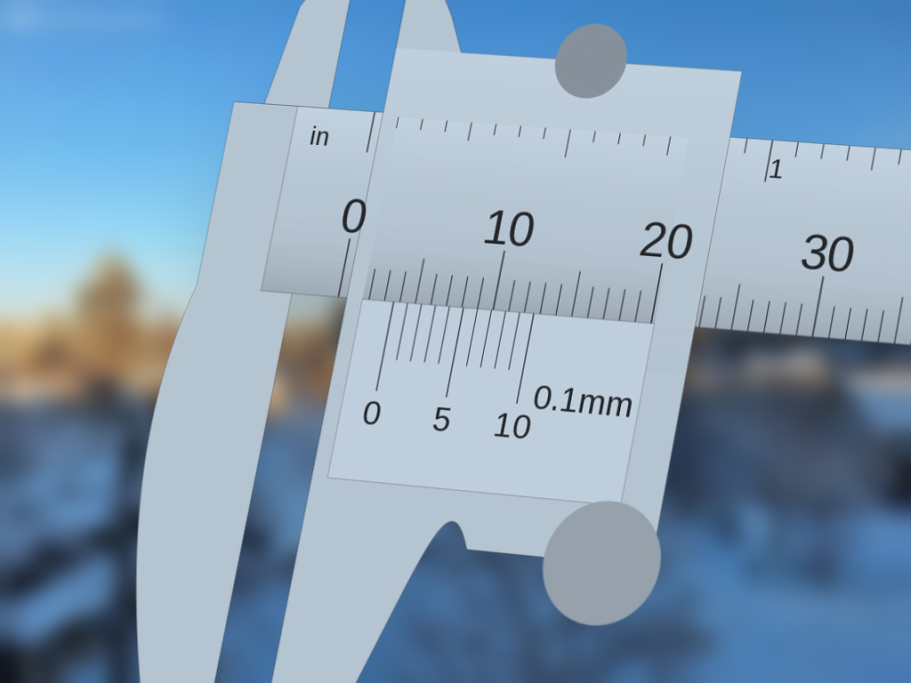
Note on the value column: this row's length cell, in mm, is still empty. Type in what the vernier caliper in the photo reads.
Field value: 3.6 mm
